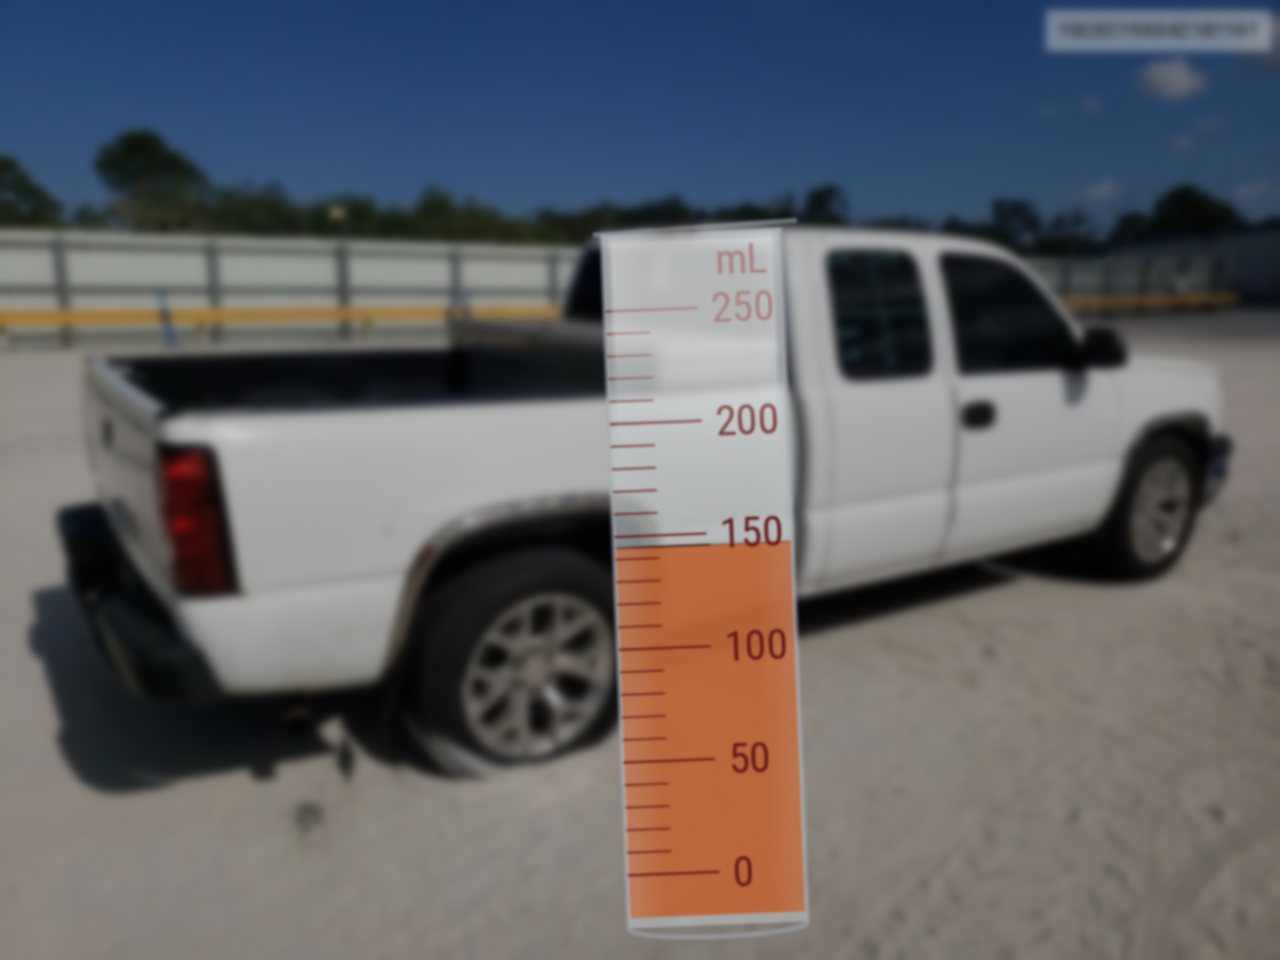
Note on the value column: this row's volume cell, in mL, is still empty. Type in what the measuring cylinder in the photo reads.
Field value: 145 mL
